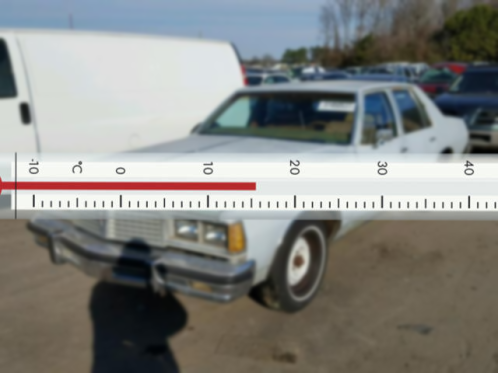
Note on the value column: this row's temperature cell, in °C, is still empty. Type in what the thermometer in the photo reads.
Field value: 15.5 °C
